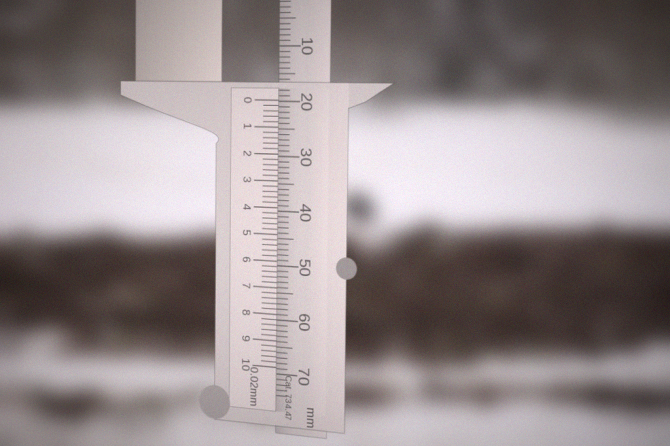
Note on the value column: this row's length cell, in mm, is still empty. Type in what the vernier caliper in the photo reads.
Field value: 19.8 mm
